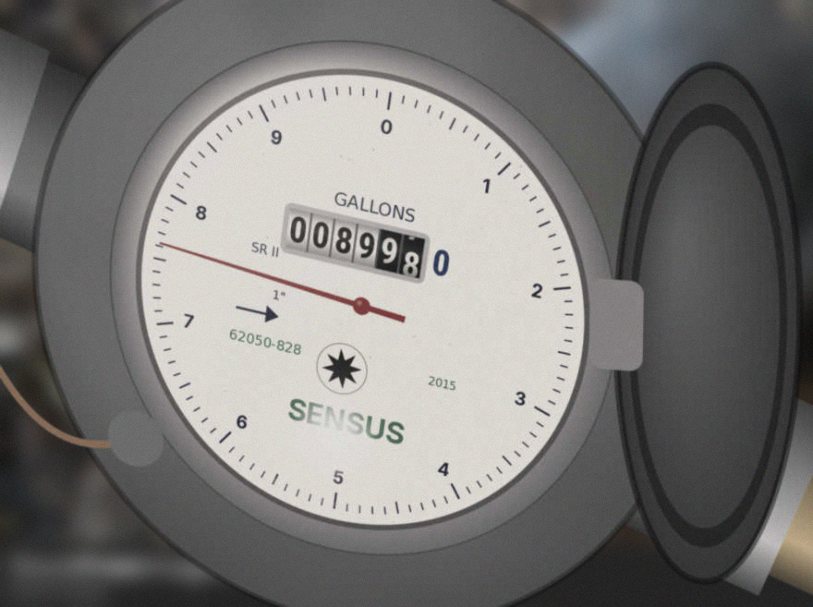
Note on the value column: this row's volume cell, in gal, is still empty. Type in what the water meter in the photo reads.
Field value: 89977.6 gal
